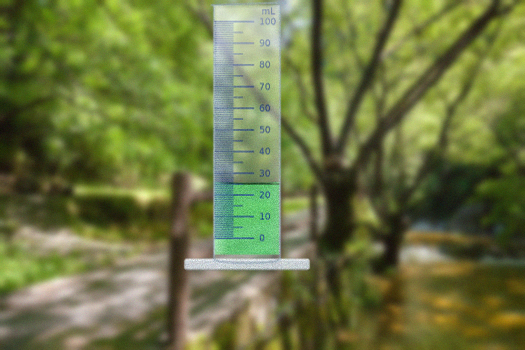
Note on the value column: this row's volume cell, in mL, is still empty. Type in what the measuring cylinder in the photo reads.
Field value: 25 mL
